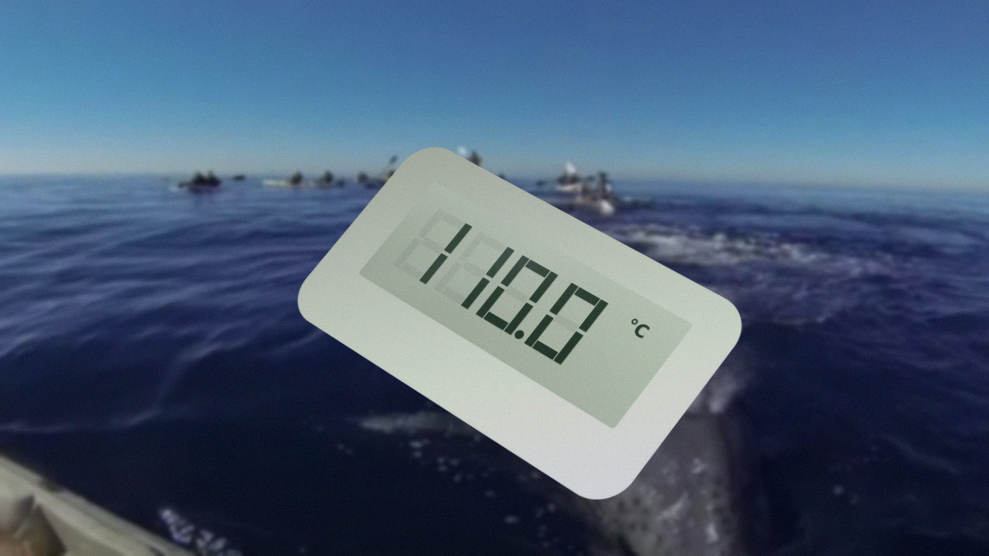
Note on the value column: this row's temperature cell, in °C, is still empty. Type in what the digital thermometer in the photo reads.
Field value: 110.0 °C
